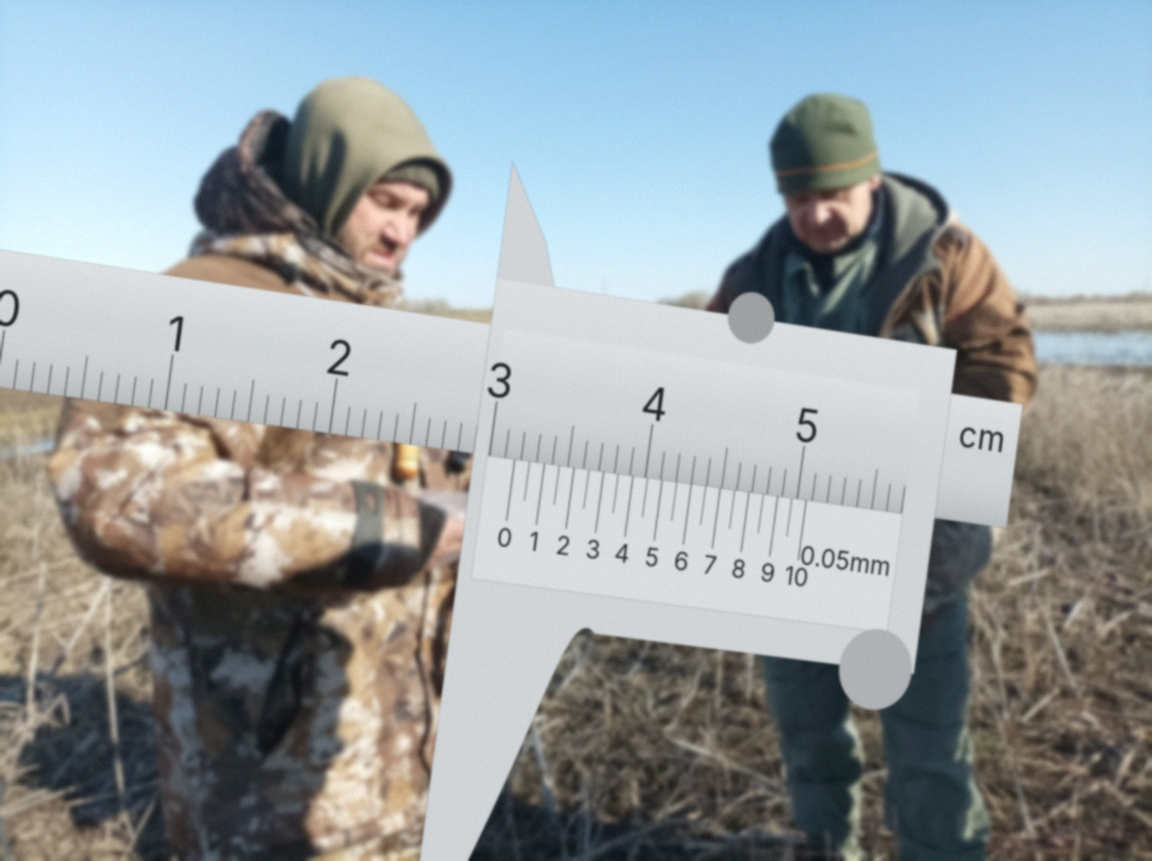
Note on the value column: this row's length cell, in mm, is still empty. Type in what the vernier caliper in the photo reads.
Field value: 31.6 mm
